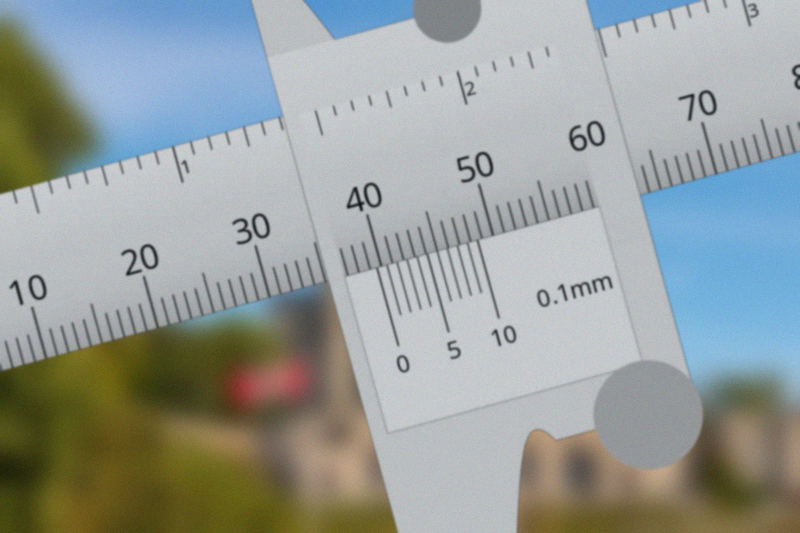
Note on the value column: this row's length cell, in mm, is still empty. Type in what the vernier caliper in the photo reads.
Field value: 39.6 mm
